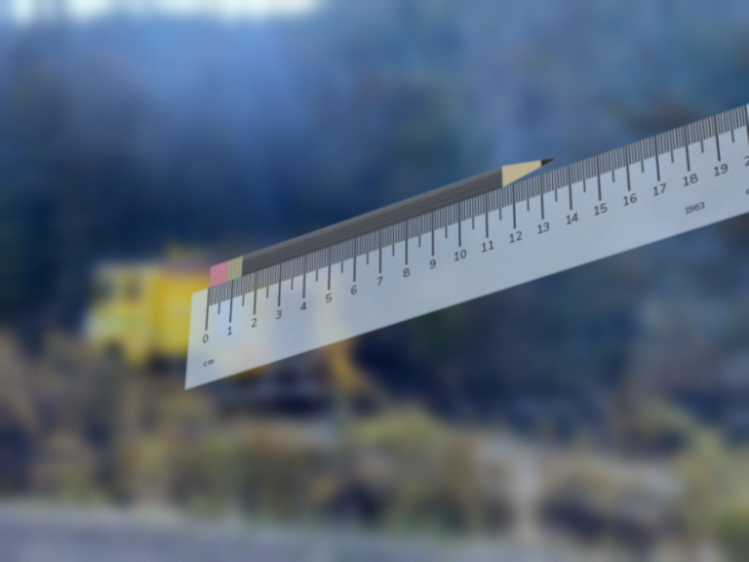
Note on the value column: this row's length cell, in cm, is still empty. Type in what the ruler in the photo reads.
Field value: 13.5 cm
